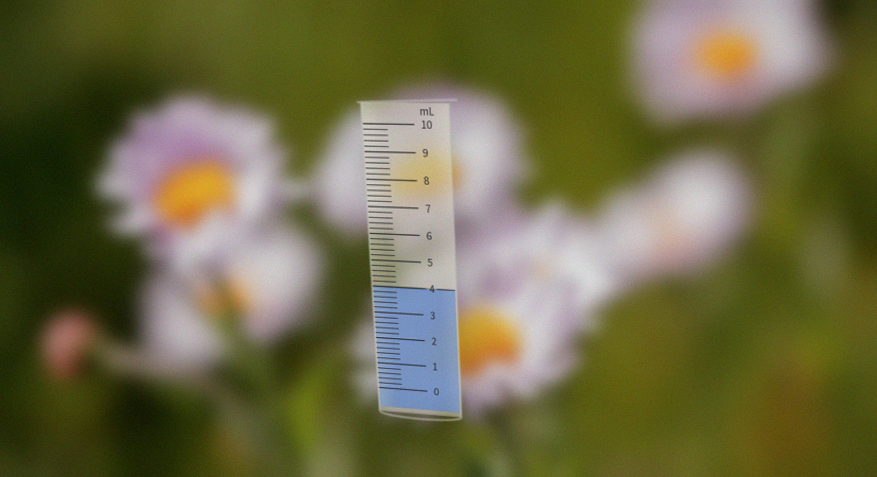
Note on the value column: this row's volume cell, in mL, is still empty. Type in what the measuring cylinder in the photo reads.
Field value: 4 mL
